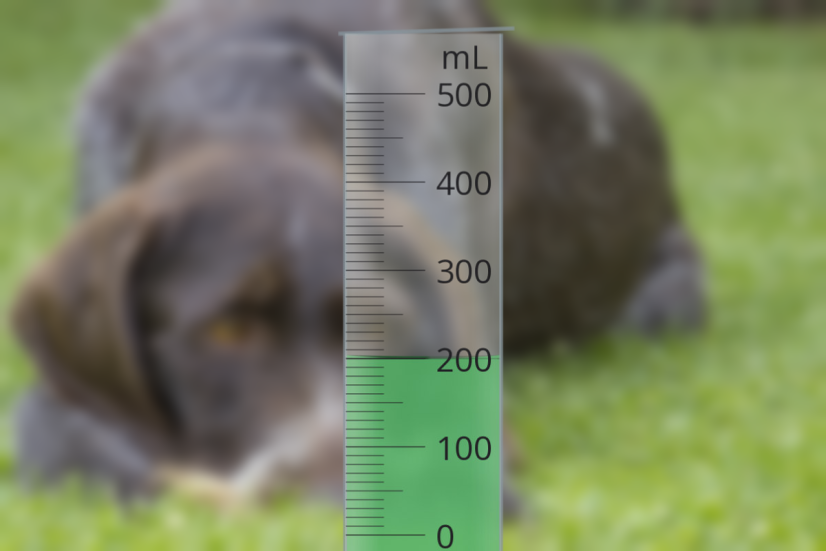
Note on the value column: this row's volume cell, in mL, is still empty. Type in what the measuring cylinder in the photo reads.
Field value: 200 mL
